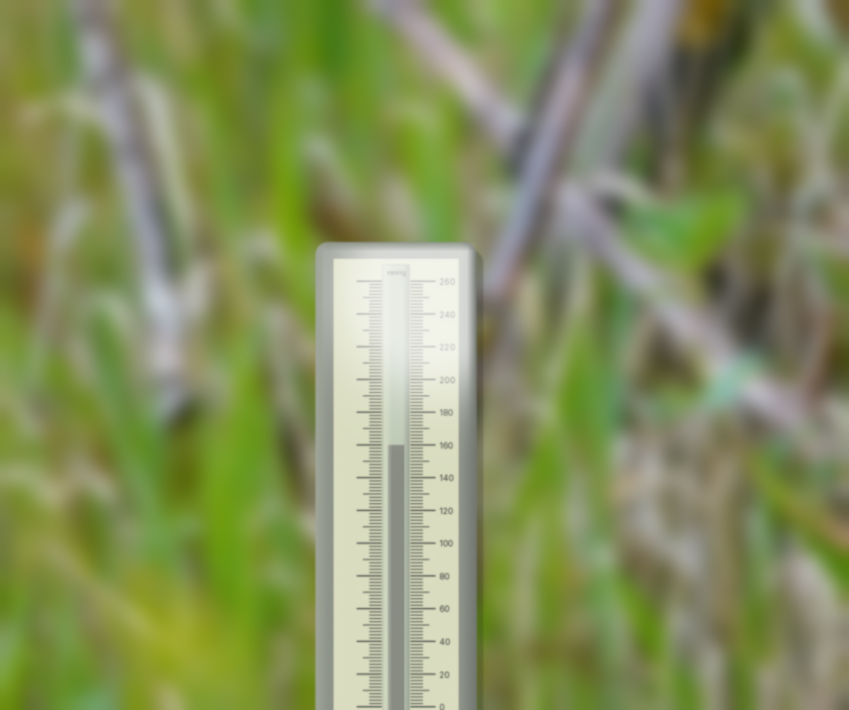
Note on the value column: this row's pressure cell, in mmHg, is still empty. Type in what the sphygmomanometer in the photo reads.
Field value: 160 mmHg
